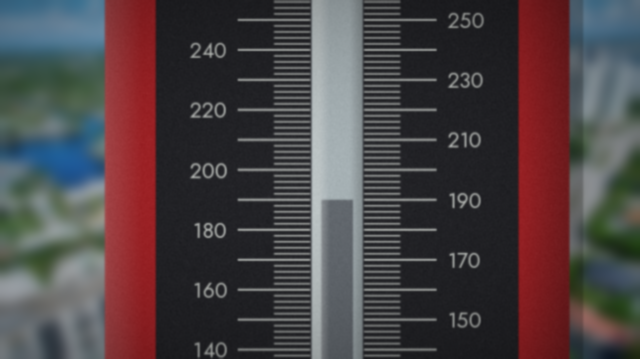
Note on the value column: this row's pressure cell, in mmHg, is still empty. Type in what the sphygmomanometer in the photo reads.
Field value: 190 mmHg
